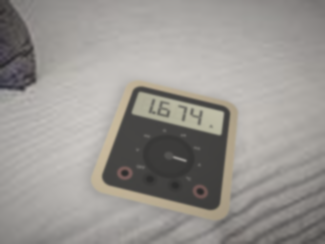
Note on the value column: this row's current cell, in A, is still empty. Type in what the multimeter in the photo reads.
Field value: 1.674 A
